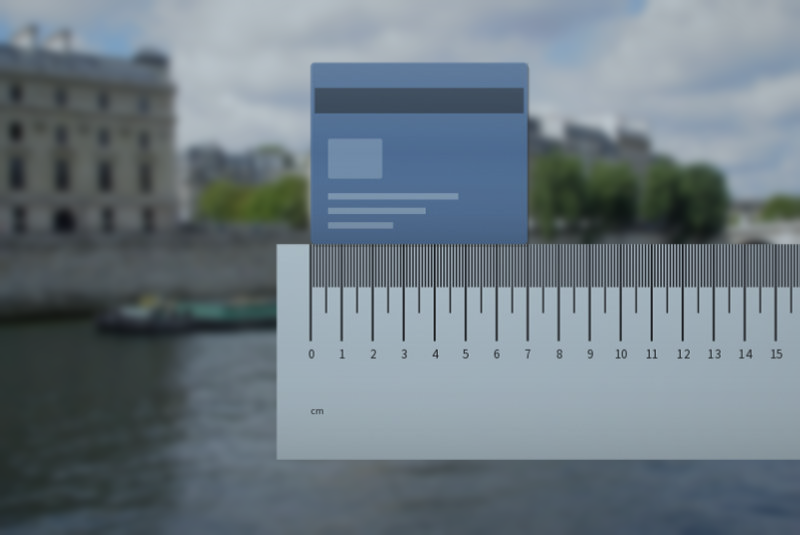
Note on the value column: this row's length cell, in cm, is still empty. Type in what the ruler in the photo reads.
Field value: 7 cm
